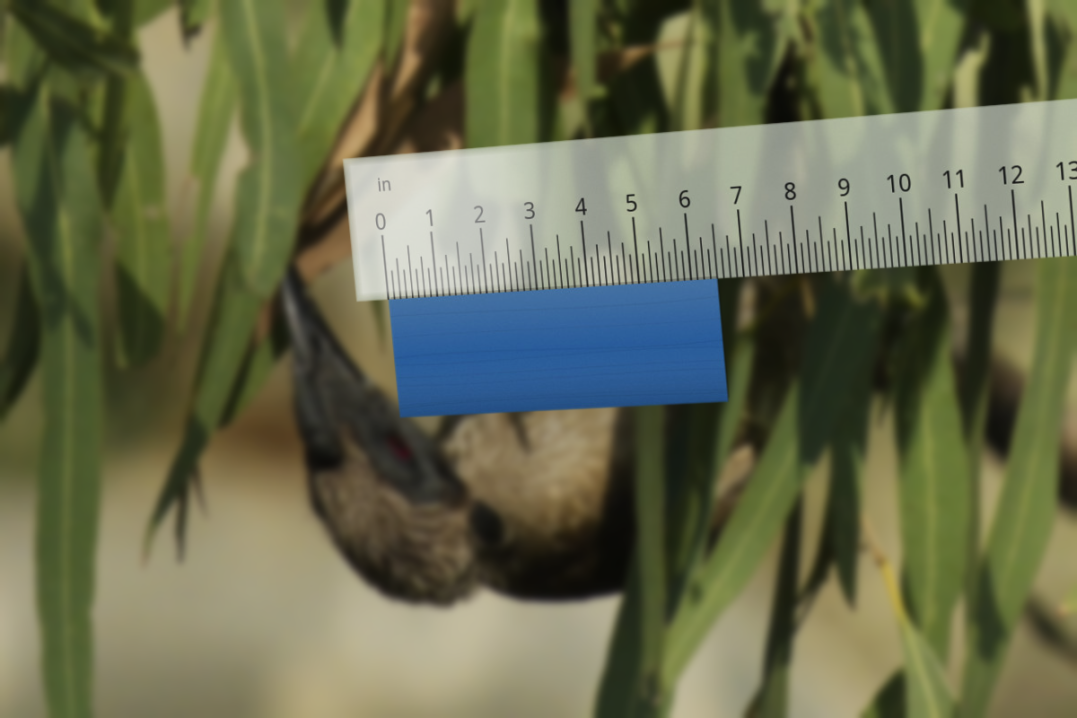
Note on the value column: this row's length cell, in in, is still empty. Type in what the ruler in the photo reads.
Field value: 6.5 in
